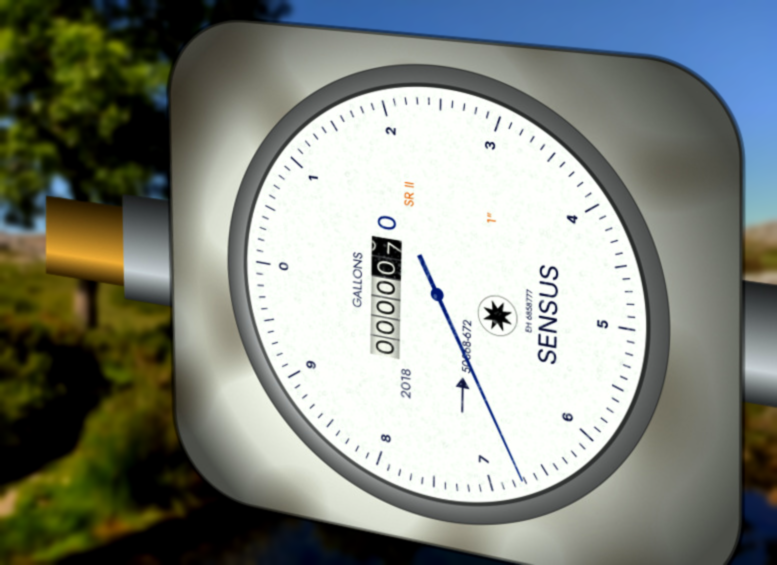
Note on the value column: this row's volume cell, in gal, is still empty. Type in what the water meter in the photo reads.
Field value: 66.7 gal
